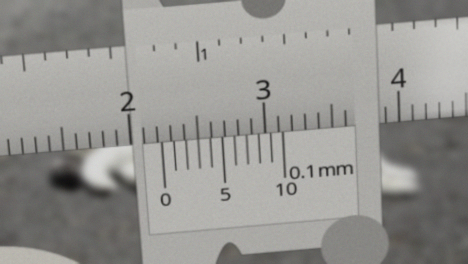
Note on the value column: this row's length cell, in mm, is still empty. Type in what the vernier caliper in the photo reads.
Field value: 22.3 mm
